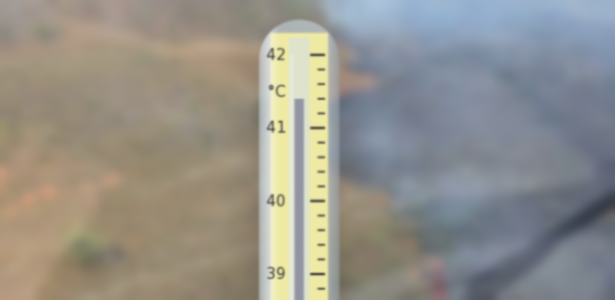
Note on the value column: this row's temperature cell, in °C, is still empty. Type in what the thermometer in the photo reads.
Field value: 41.4 °C
